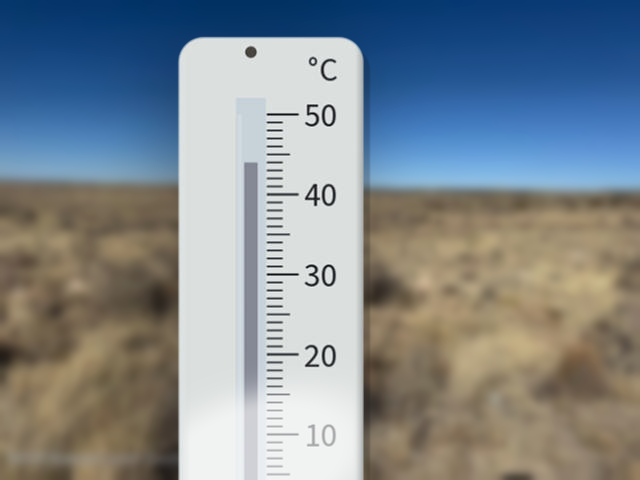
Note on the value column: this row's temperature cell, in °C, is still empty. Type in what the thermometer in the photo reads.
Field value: 44 °C
